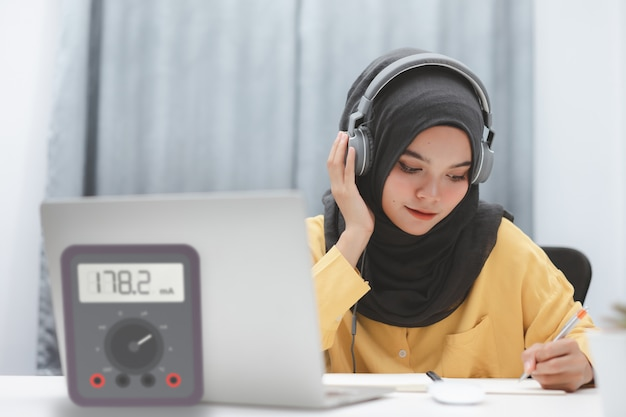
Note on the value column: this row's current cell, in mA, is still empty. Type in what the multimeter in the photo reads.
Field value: 178.2 mA
